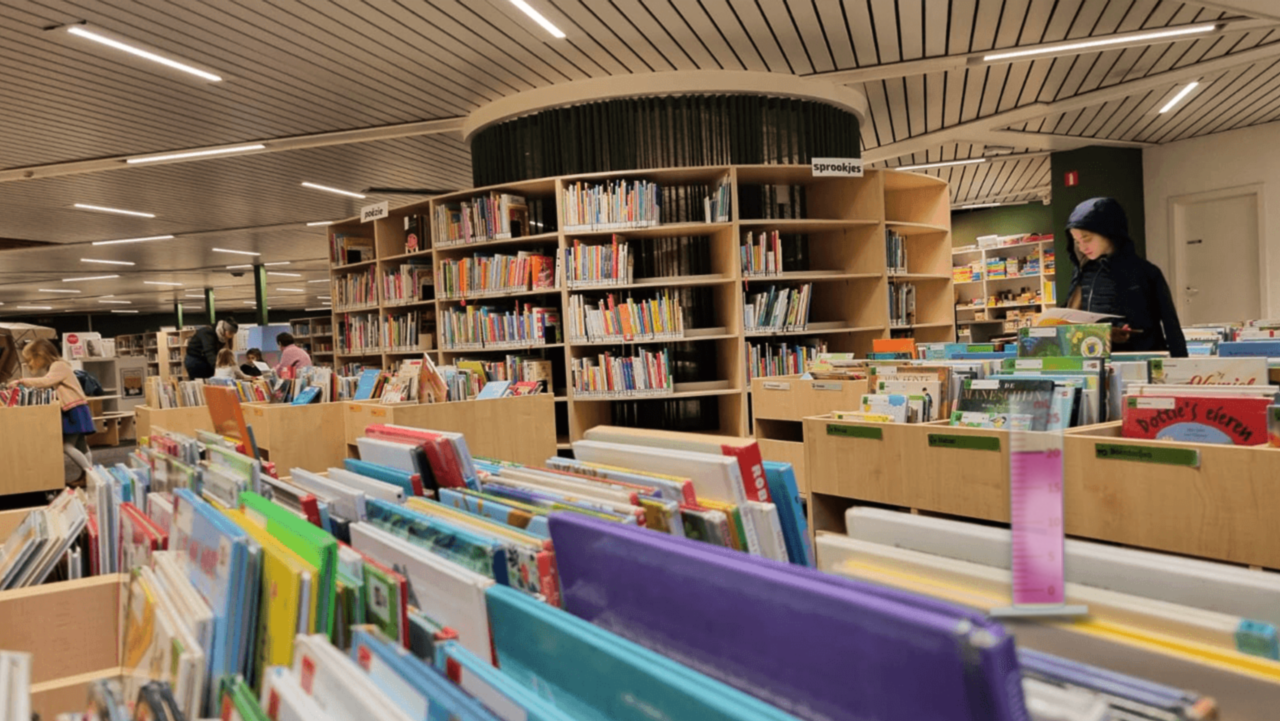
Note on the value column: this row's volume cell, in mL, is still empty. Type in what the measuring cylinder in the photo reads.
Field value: 20 mL
